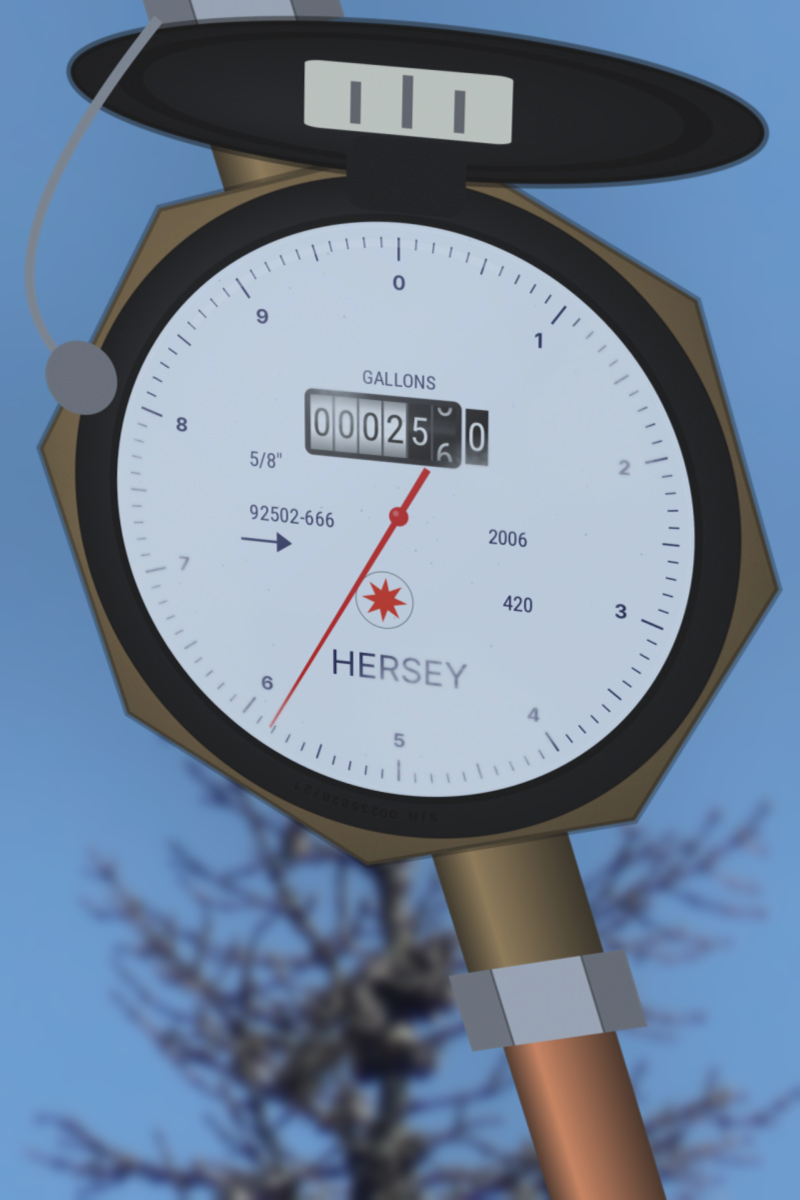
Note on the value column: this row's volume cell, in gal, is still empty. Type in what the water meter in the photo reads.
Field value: 2555.8 gal
